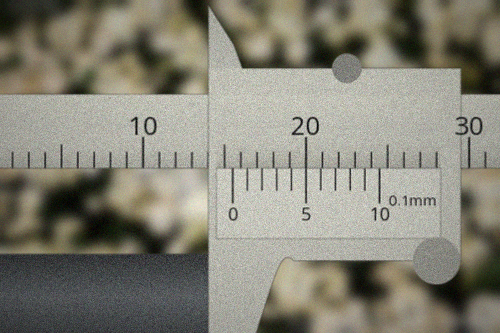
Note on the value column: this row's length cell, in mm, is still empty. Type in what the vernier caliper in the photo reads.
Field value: 15.5 mm
